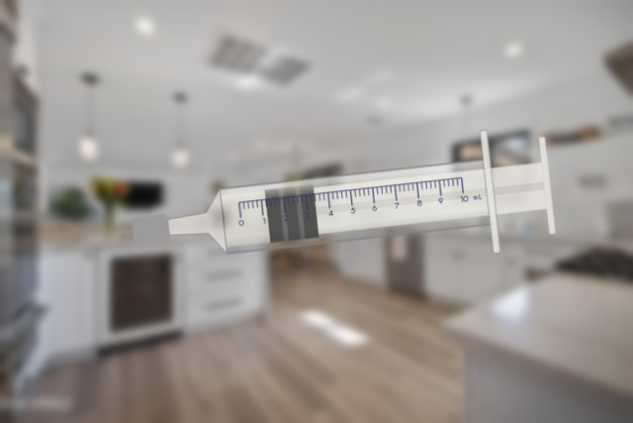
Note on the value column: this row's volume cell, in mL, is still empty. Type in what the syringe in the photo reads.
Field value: 1.2 mL
